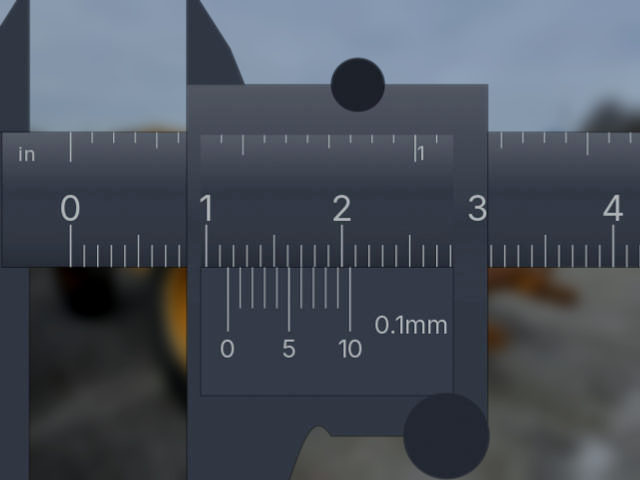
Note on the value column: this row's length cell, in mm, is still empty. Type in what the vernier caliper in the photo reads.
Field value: 11.6 mm
